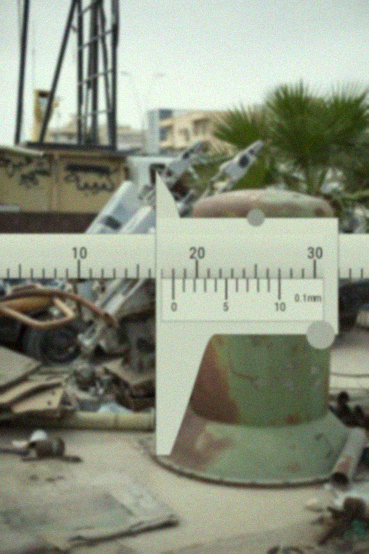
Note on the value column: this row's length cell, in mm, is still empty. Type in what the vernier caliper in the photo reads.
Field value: 18.0 mm
